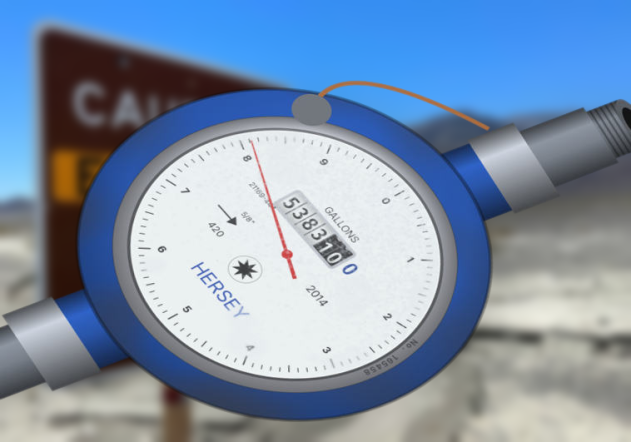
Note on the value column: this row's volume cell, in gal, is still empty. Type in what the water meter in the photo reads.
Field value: 5383098.1 gal
